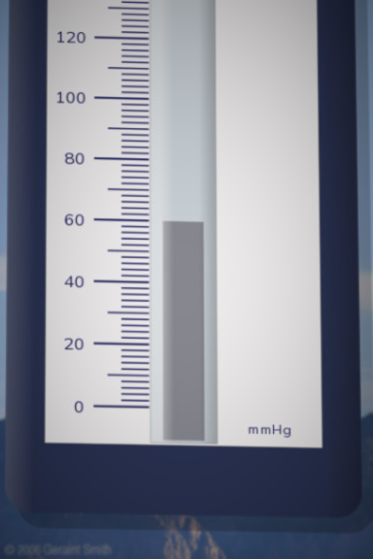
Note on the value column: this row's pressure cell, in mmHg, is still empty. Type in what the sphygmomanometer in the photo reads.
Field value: 60 mmHg
